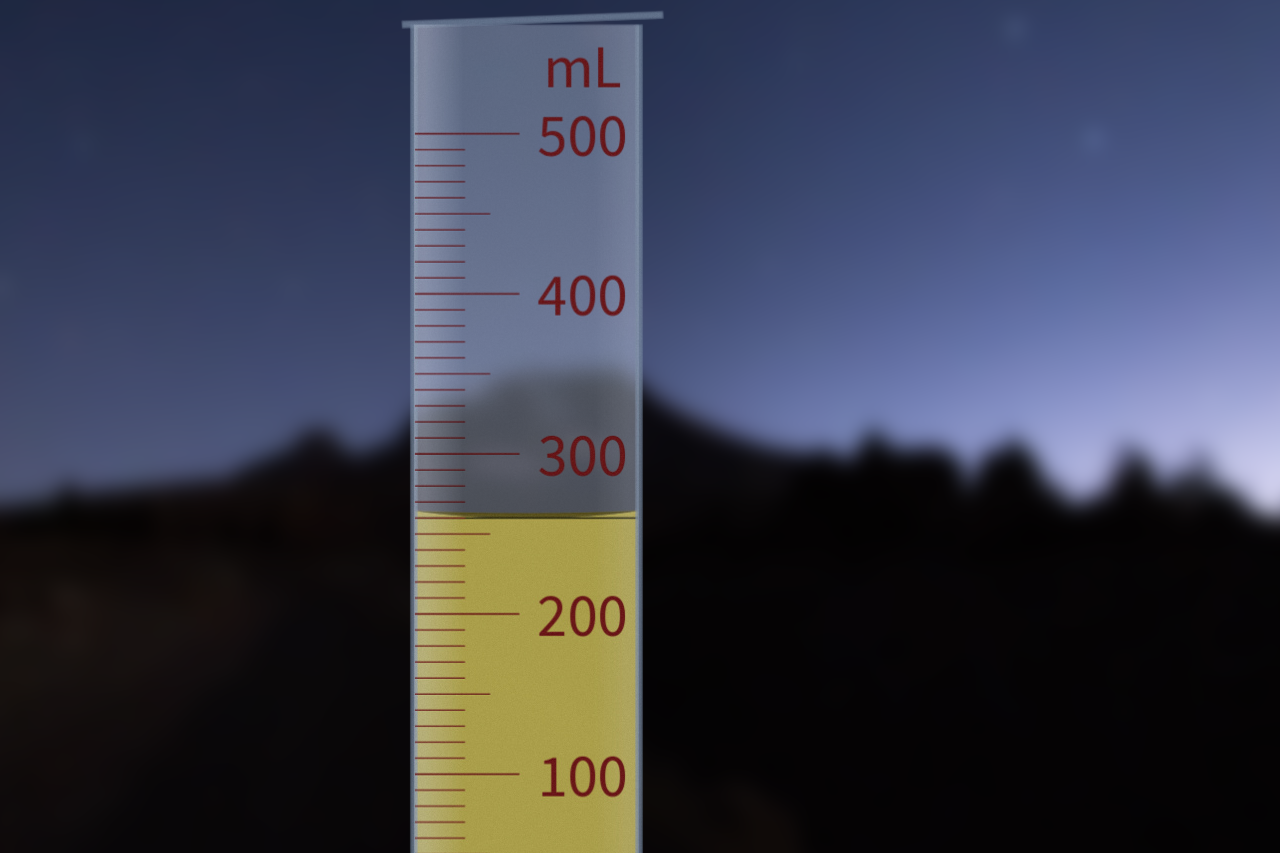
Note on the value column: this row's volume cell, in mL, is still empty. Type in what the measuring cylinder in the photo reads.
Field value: 260 mL
